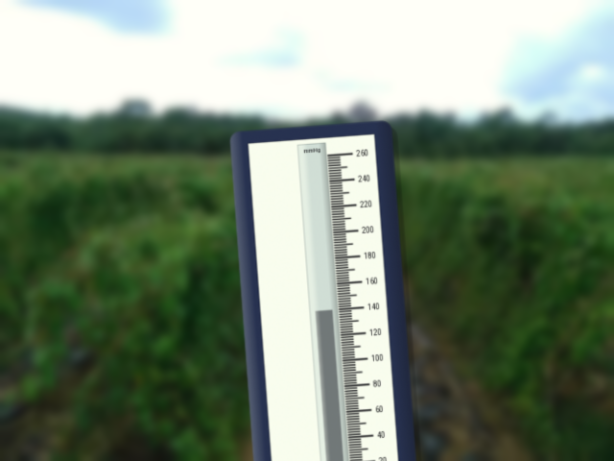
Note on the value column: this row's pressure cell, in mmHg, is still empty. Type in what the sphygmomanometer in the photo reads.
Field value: 140 mmHg
